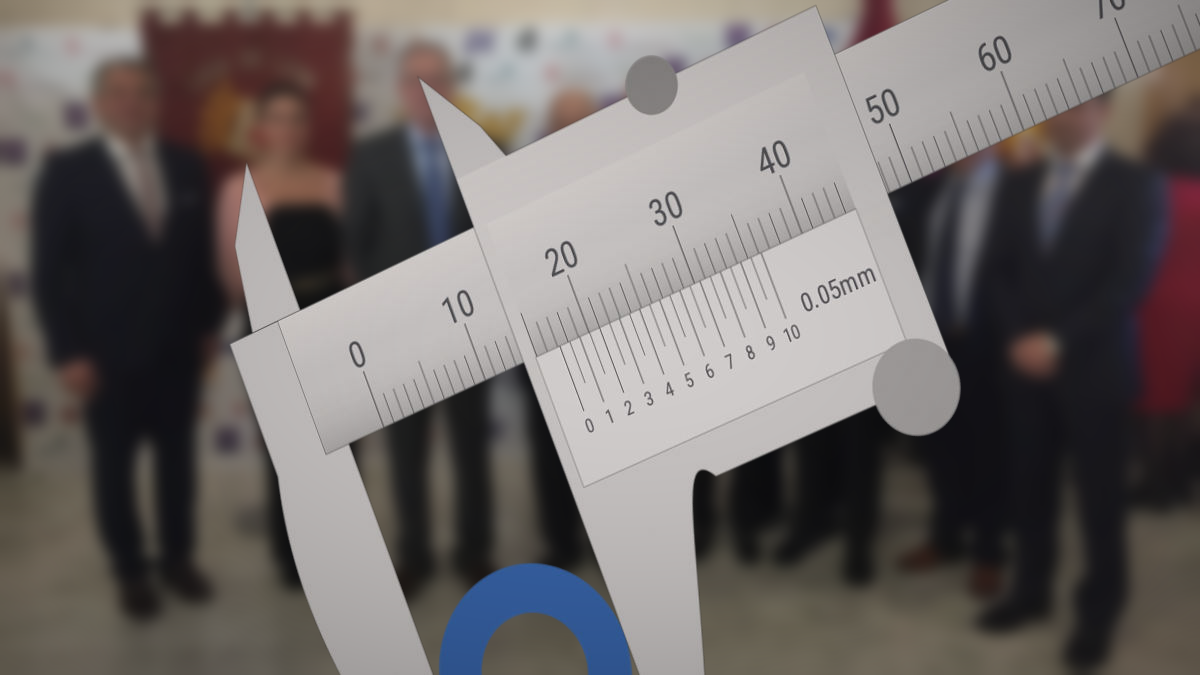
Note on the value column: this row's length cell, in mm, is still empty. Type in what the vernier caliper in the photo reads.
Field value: 17.2 mm
